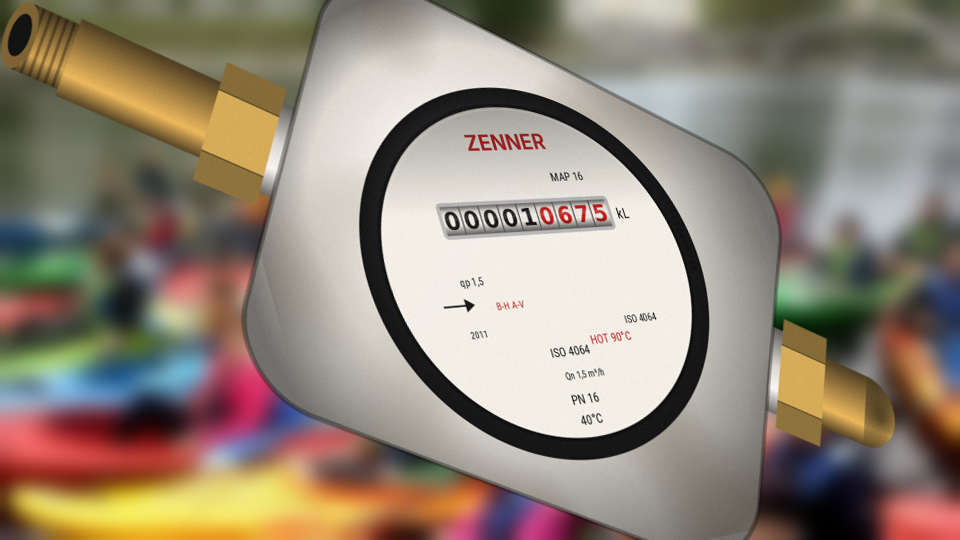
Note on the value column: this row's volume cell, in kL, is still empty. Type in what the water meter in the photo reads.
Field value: 1.0675 kL
